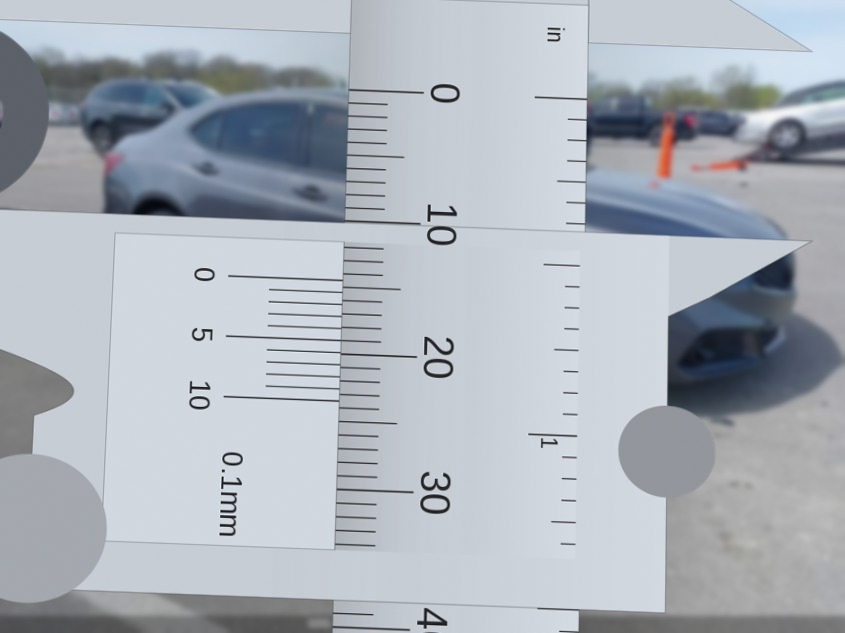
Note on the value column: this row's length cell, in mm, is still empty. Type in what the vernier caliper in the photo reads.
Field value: 14.5 mm
